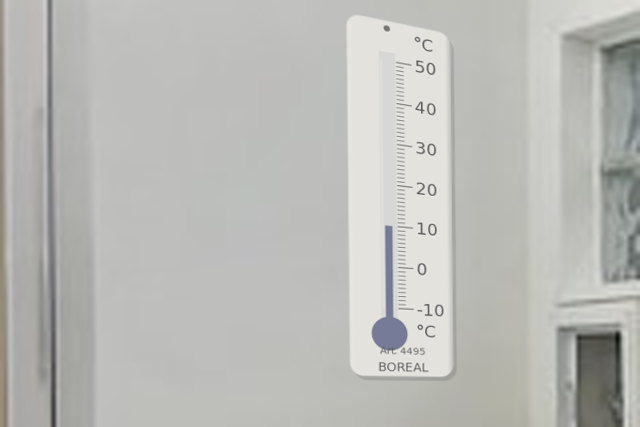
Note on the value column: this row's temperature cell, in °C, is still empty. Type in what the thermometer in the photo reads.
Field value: 10 °C
